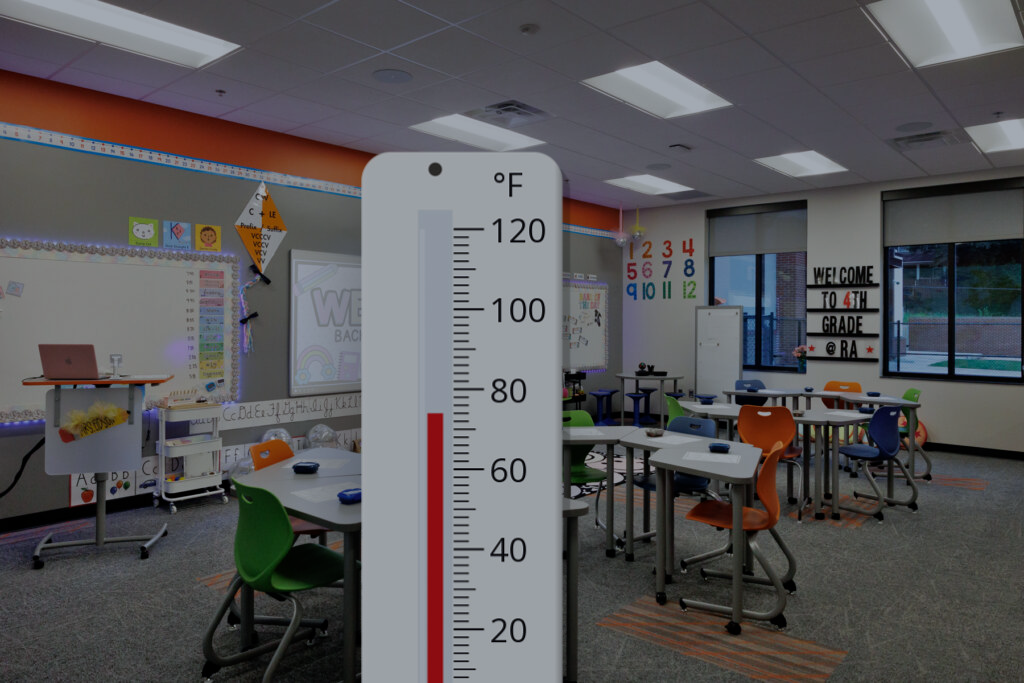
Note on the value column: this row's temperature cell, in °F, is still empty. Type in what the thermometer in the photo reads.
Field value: 74 °F
